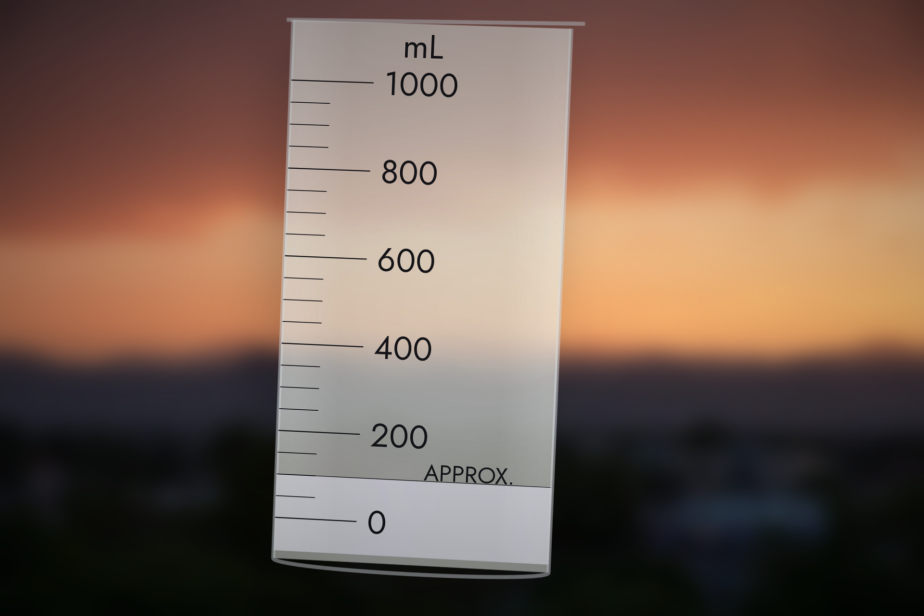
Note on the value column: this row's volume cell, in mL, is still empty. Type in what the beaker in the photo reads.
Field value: 100 mL
